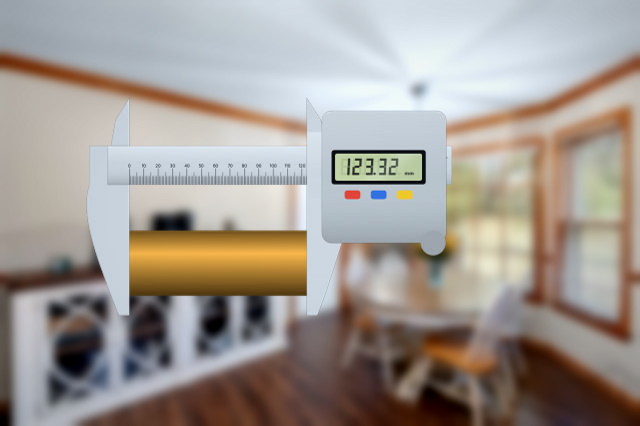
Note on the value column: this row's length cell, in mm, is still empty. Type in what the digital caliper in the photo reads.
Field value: 123.32 mm
